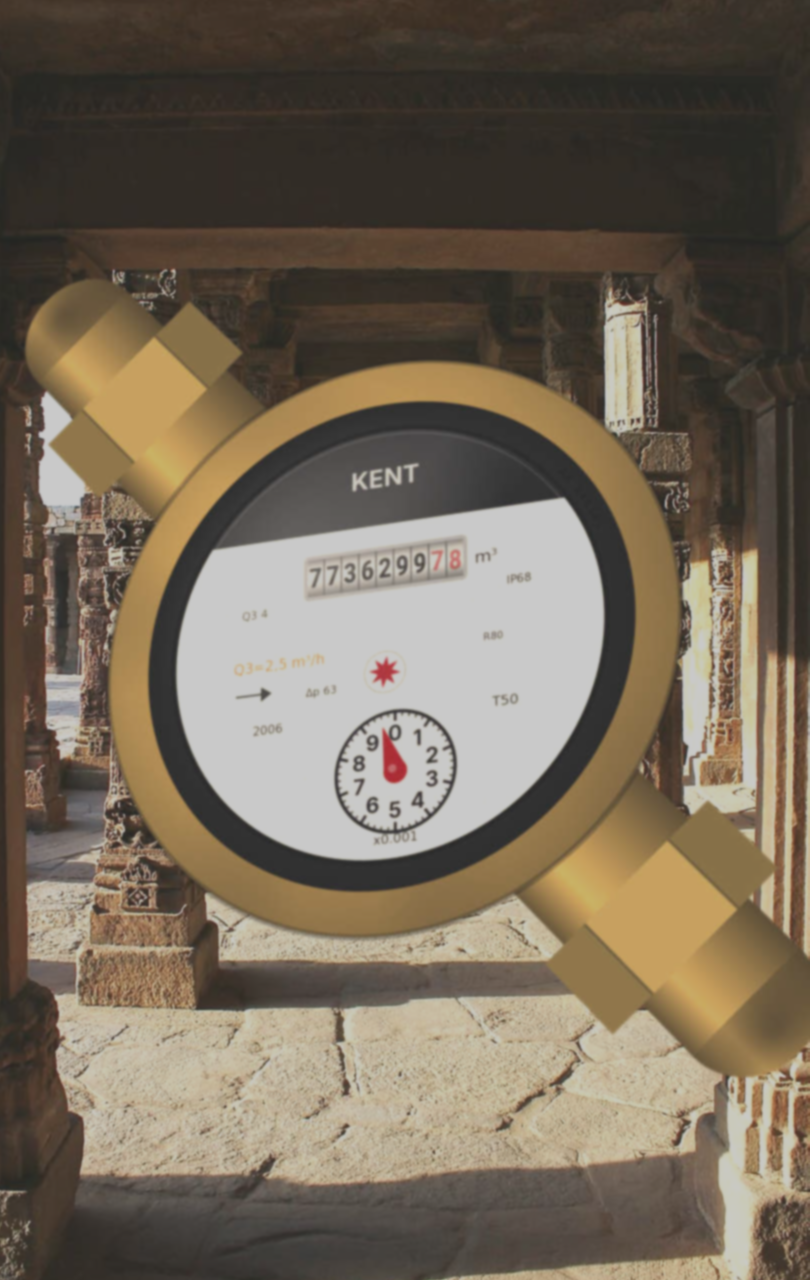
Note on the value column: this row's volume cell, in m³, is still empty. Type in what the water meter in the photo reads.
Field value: 7736299.779 m³
